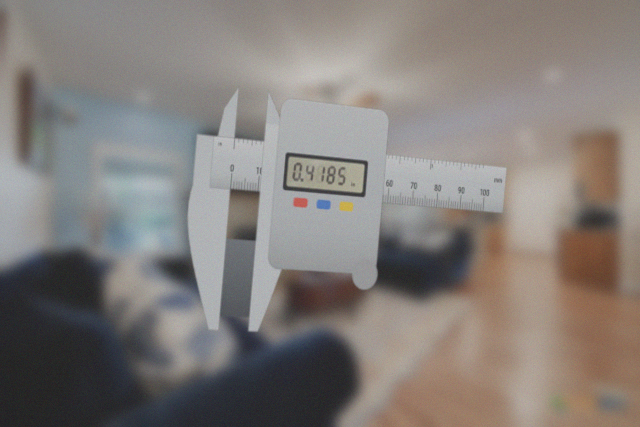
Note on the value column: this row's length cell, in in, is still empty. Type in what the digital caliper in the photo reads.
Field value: 0.4185 in
